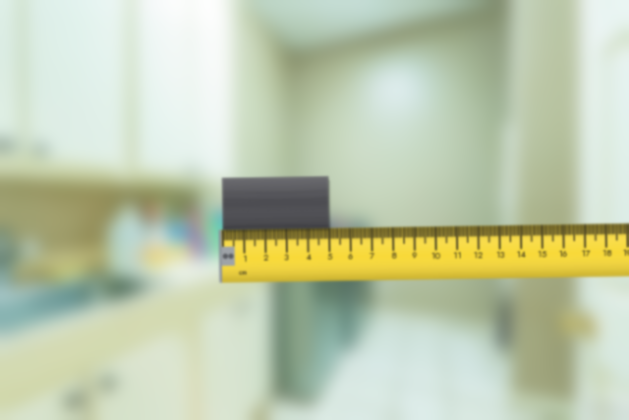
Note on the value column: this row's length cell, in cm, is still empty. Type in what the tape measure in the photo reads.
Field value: 5 cm
